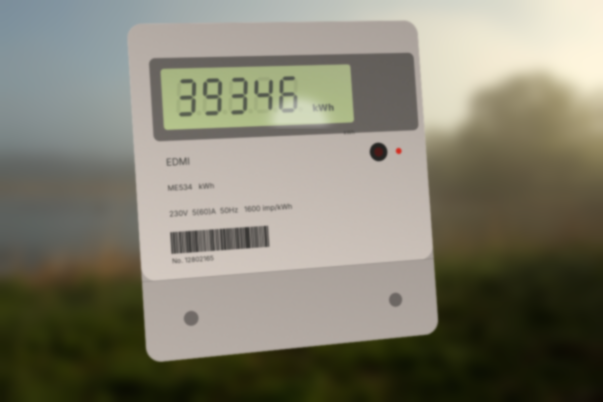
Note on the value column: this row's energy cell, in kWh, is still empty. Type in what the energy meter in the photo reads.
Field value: 39346 kWh
